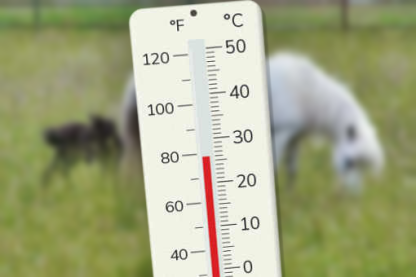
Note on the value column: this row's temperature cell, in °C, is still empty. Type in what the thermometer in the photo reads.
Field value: 26 °C
